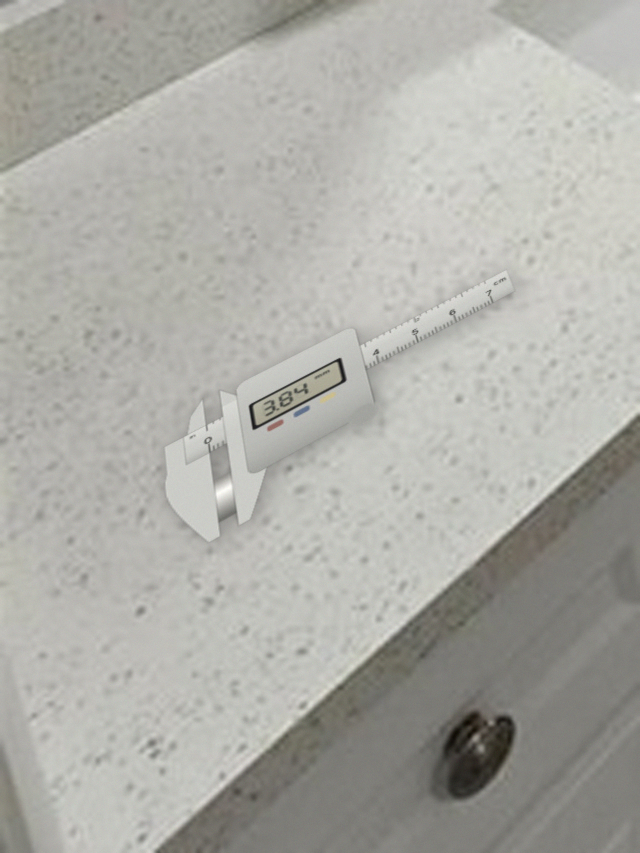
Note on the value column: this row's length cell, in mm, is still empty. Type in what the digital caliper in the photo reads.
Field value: 3.84 mm
